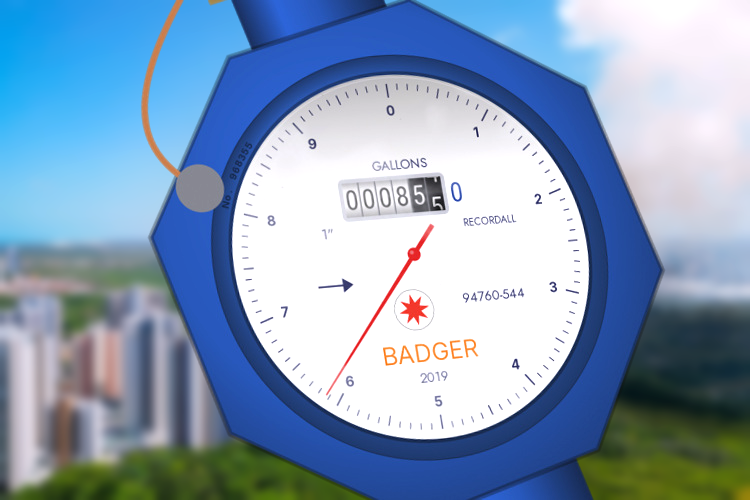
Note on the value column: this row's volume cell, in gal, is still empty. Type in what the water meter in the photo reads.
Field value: 8546.1 gal
